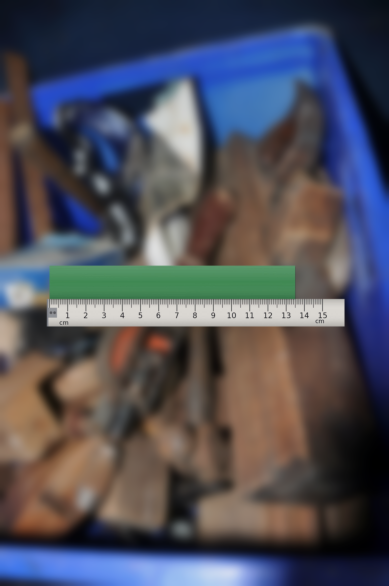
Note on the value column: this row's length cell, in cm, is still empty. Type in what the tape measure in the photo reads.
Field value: 13.5 cm
